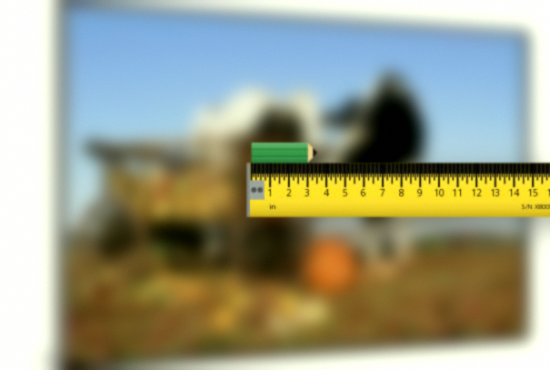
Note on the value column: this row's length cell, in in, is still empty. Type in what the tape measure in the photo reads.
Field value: 3.5 in
